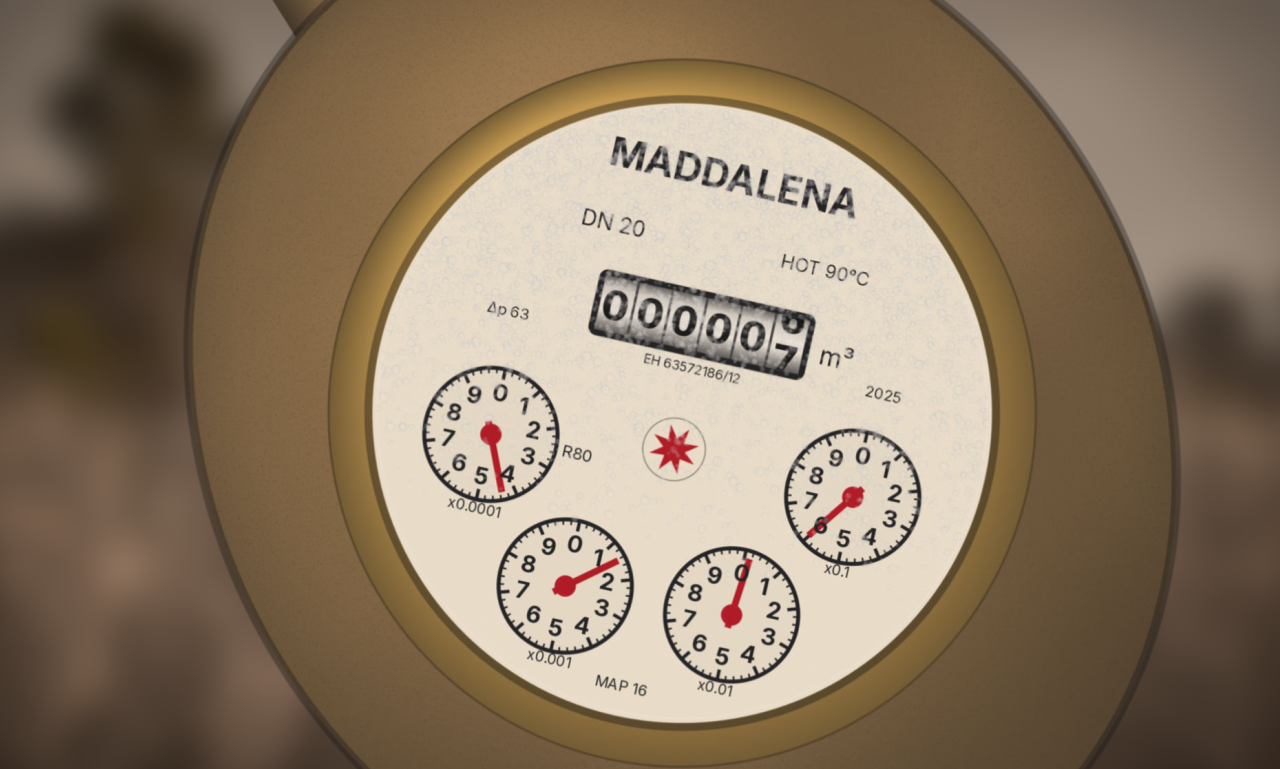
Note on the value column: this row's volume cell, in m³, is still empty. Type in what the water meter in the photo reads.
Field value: 6.6014 m³
